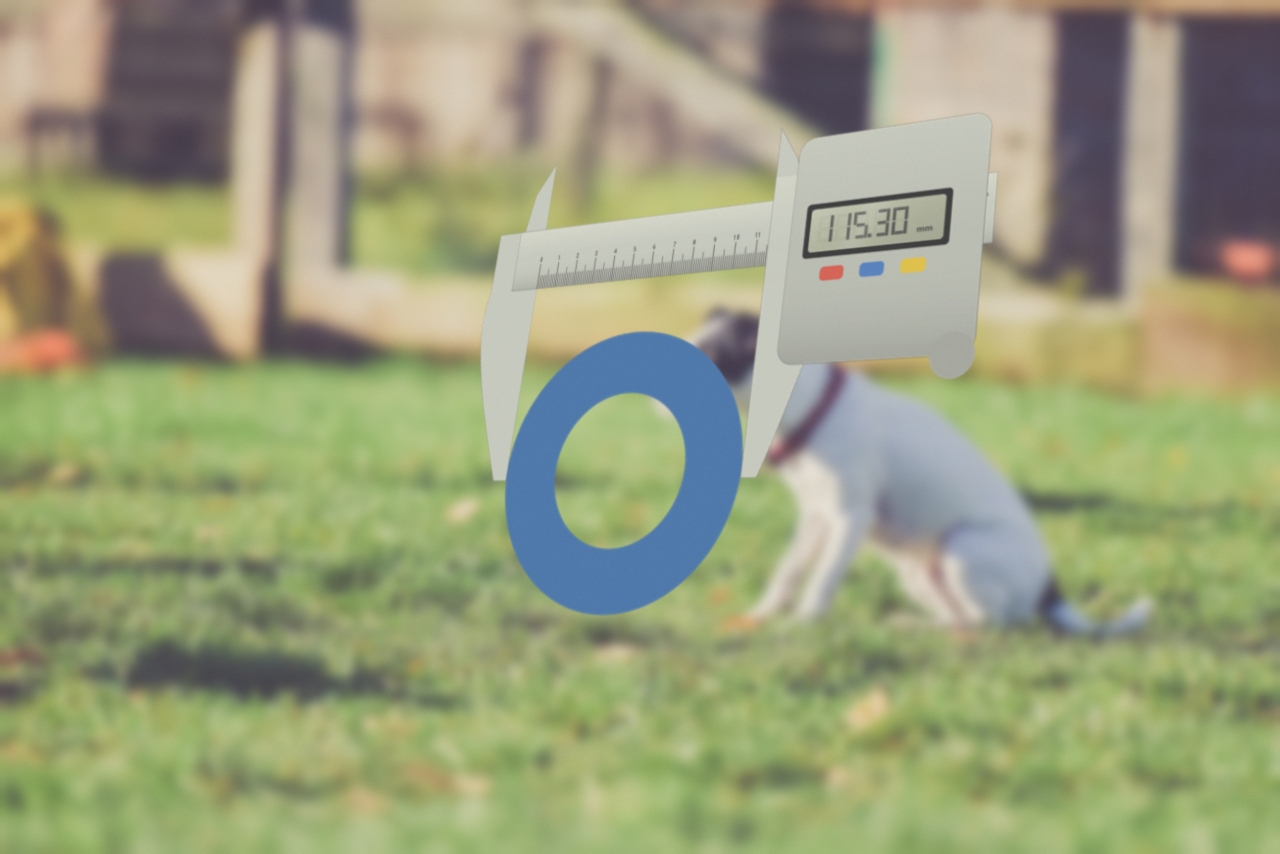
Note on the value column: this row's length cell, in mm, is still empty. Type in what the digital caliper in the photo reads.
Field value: 115.30 mm
